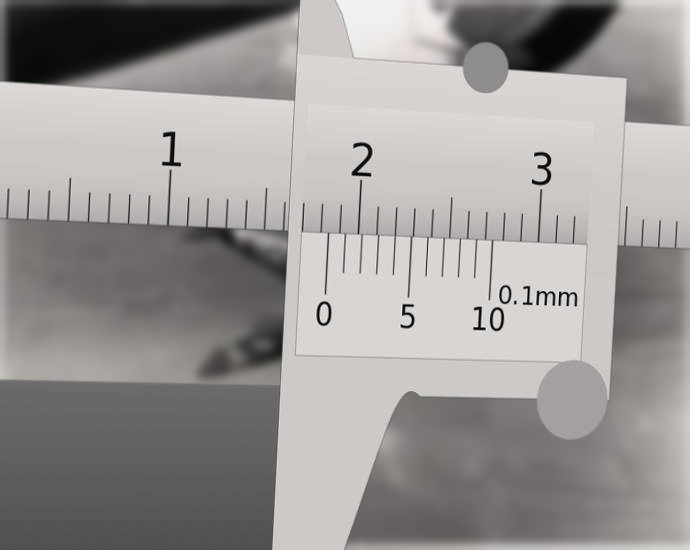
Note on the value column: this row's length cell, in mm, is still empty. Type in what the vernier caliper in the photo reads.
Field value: 18.4 mm
